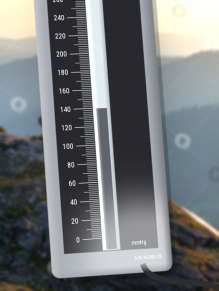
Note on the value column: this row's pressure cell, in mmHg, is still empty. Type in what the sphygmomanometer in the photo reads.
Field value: 140 mmHg
